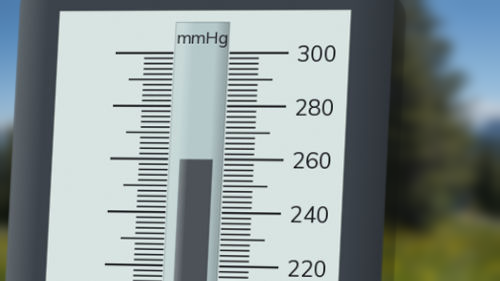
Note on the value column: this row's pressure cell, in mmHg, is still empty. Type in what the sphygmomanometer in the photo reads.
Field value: 260 mmHg
